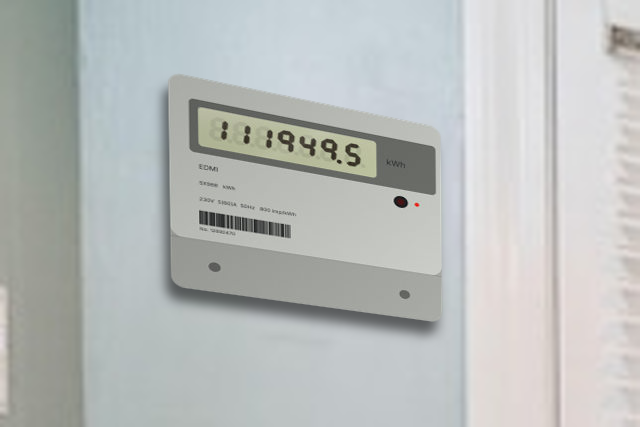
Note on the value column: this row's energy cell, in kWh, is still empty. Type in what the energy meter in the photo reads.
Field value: 111949.5 kWh
